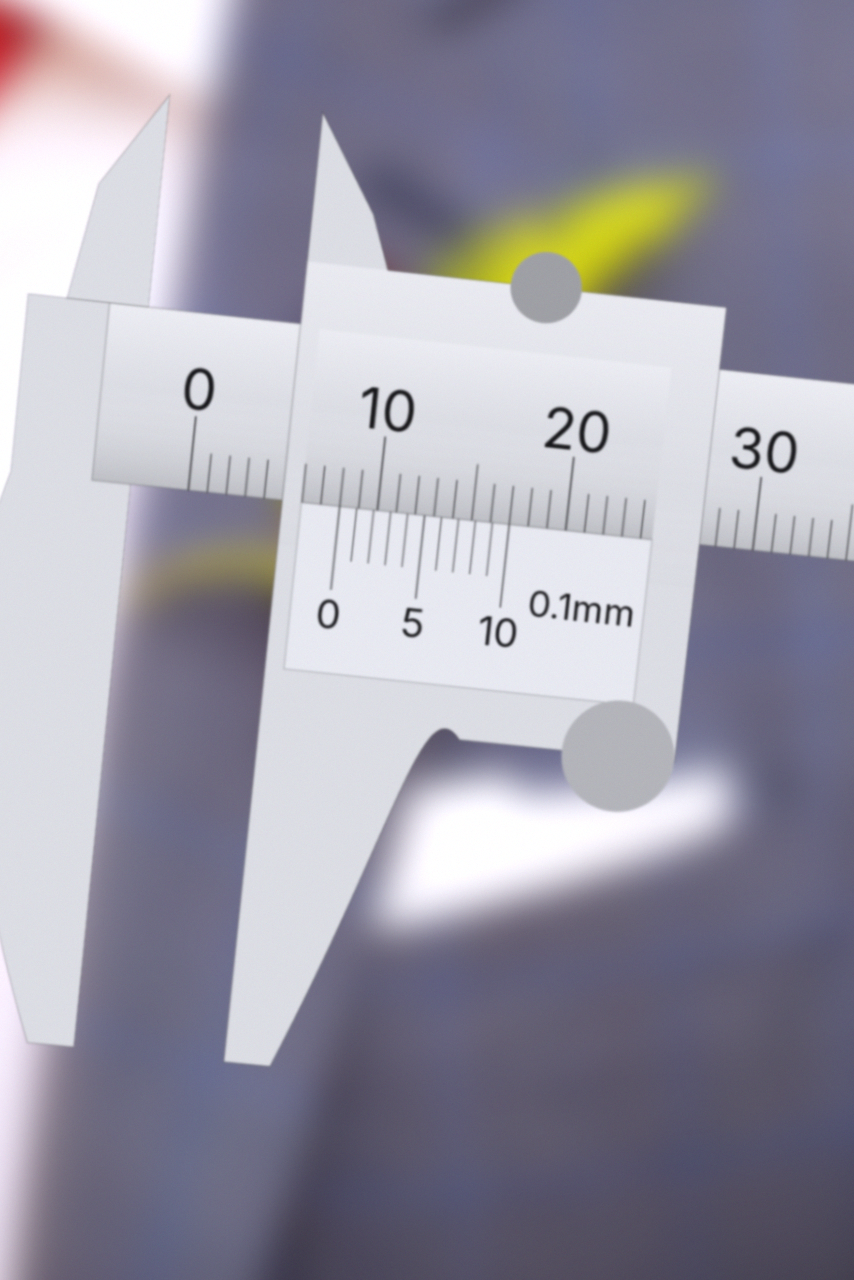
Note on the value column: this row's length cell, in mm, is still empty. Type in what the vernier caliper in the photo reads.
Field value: 8.0 mm
